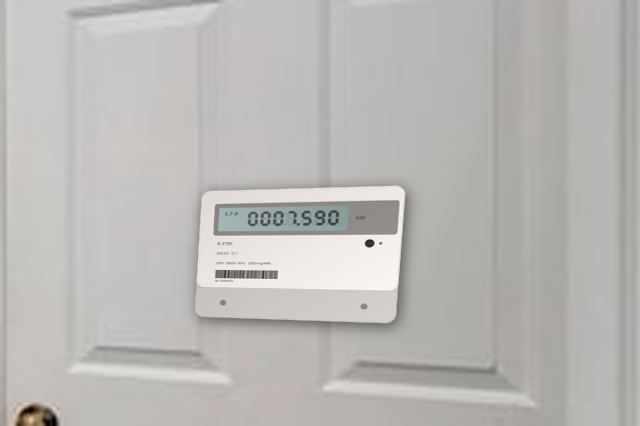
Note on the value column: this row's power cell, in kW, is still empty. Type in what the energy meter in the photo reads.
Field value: 7.590 kW
